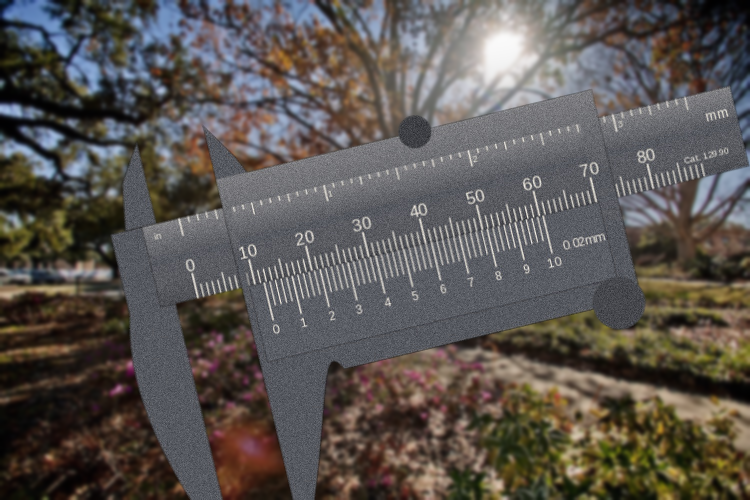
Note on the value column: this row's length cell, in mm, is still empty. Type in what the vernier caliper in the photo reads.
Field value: 11.6 mm
